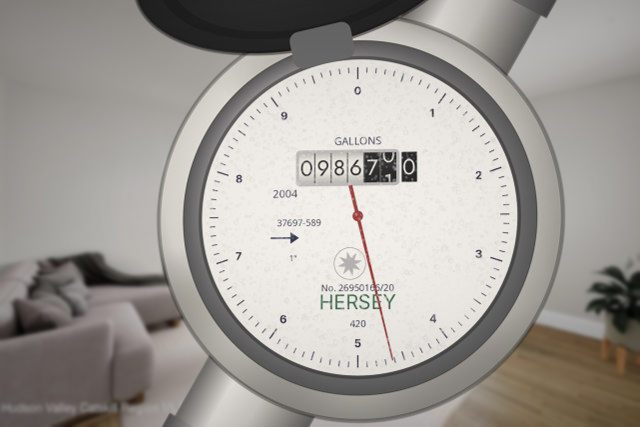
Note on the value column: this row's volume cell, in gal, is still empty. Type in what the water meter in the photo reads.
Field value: 986704.6 gal
